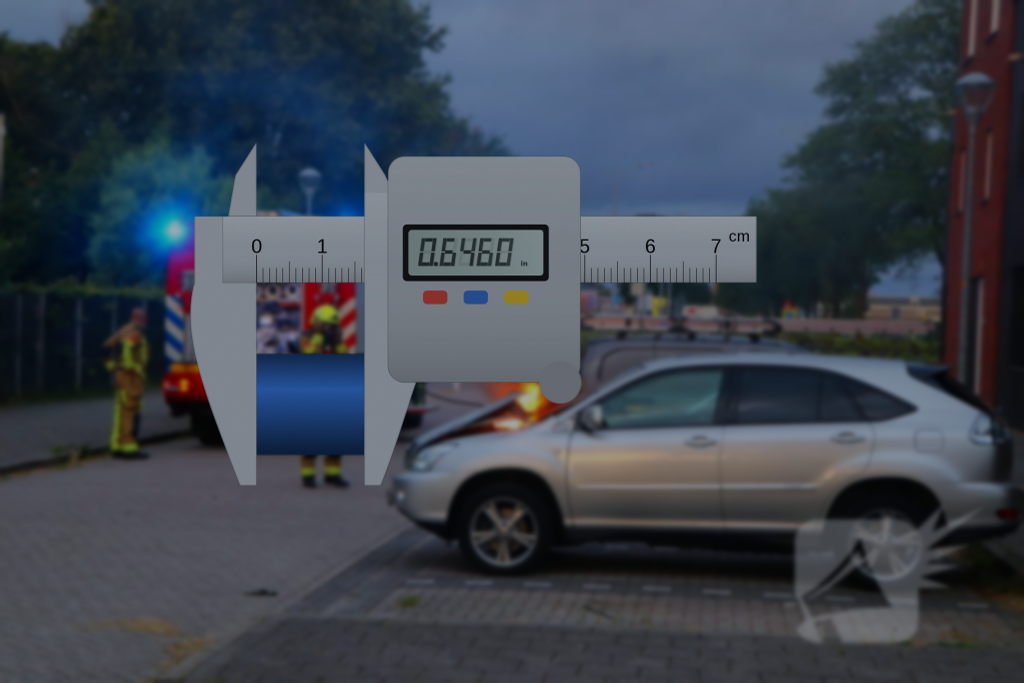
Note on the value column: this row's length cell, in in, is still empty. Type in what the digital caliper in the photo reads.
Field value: 0.6460 in
